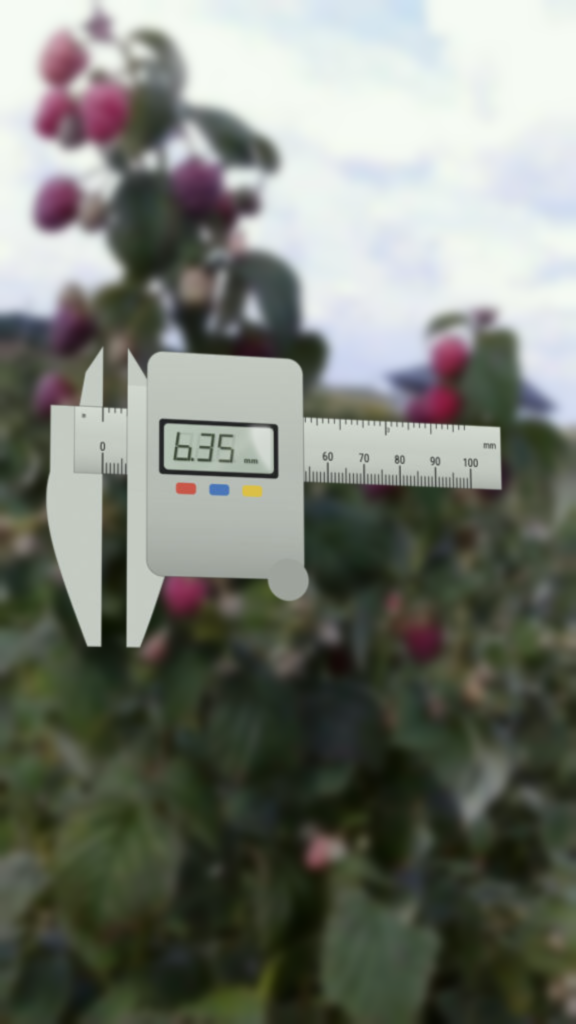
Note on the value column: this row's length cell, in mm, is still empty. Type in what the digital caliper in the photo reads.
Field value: 6.35 mm
